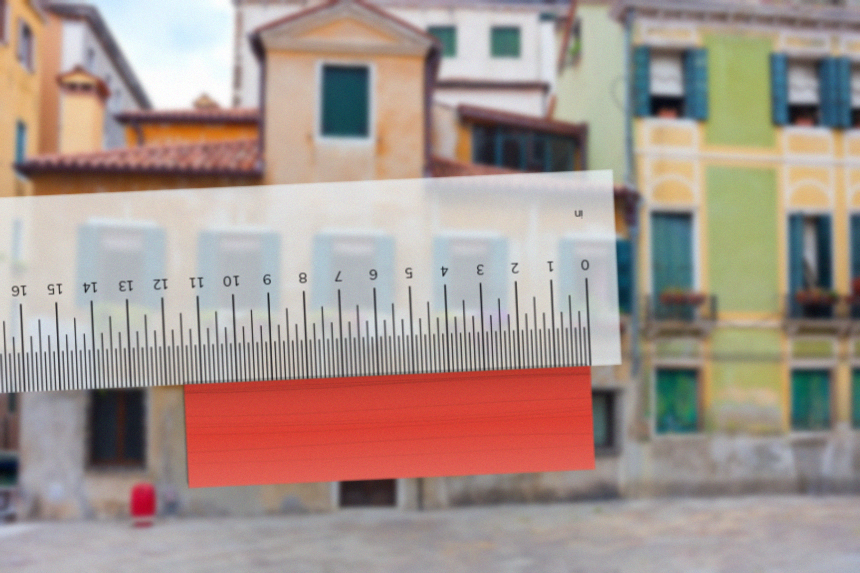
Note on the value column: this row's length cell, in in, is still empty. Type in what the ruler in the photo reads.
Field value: 11.5 in
